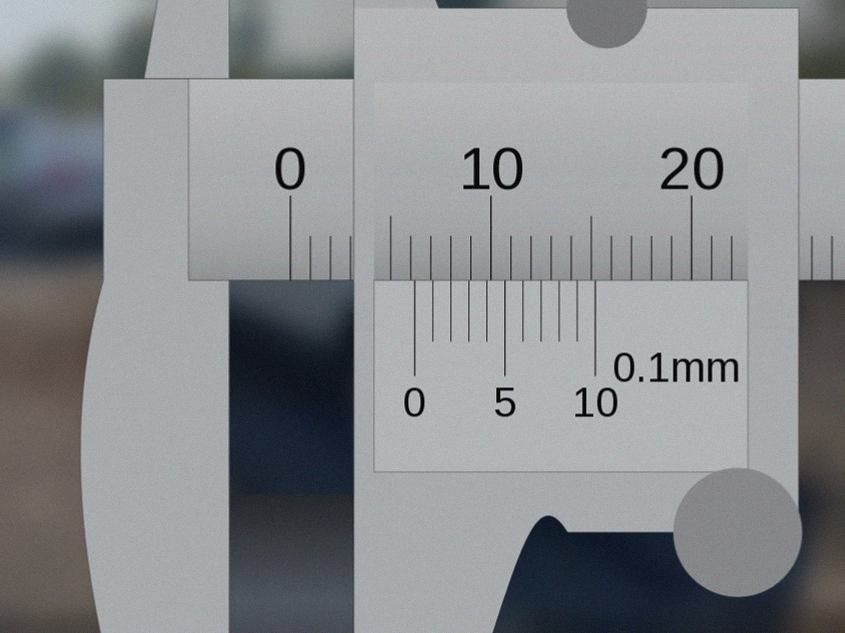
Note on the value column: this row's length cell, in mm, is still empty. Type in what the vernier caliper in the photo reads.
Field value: 6.2 mm
